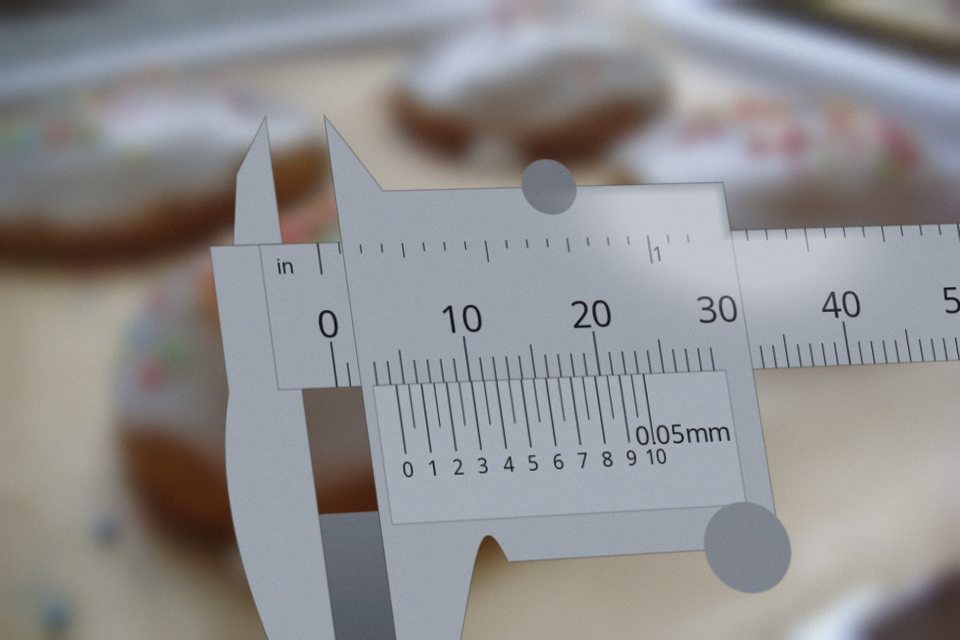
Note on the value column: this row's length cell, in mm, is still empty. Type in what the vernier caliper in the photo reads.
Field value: 4.4 mm
